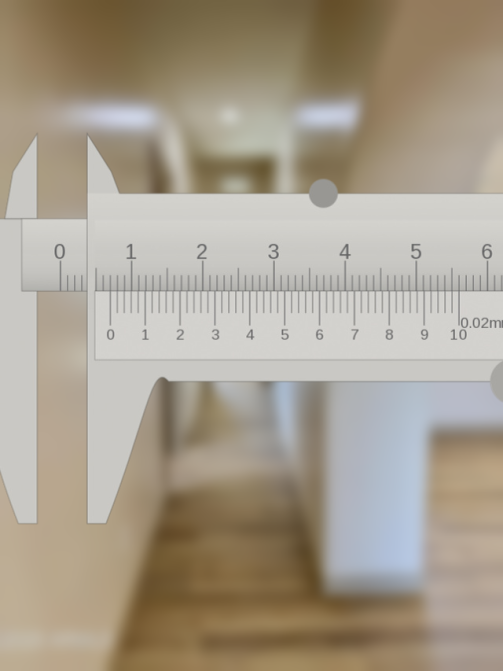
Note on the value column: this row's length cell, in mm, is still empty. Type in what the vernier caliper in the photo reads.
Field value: 7.0 mm
